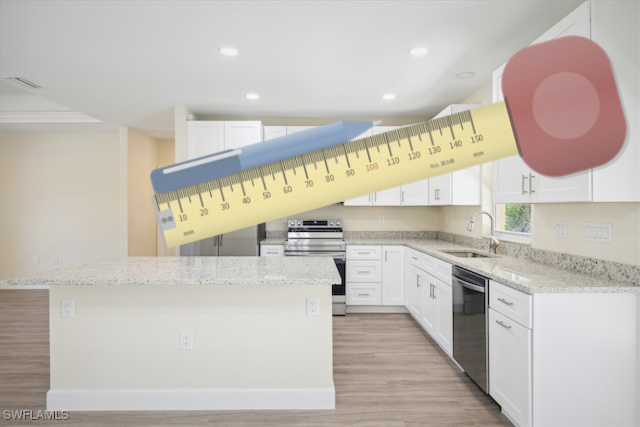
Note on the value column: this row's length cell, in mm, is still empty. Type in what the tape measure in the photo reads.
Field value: 110 mm
